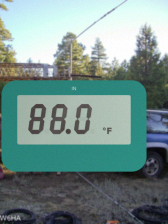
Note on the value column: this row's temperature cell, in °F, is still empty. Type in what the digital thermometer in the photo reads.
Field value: 88.0 °F
